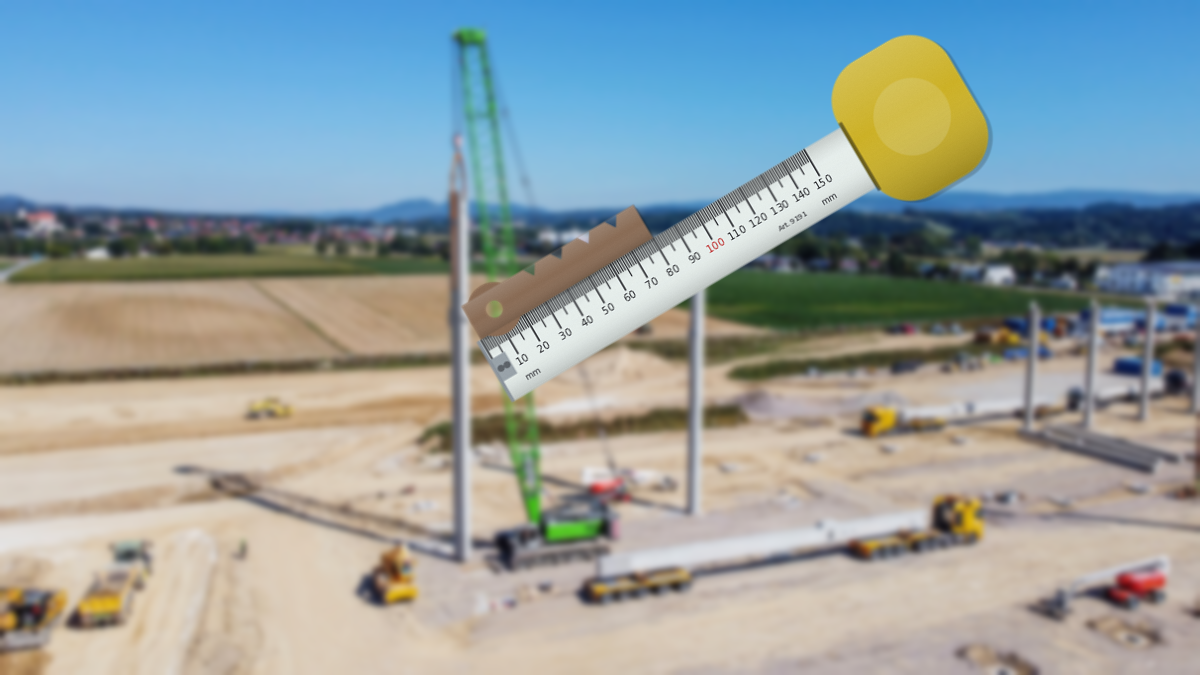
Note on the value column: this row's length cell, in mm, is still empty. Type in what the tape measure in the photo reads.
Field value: 80 mm
